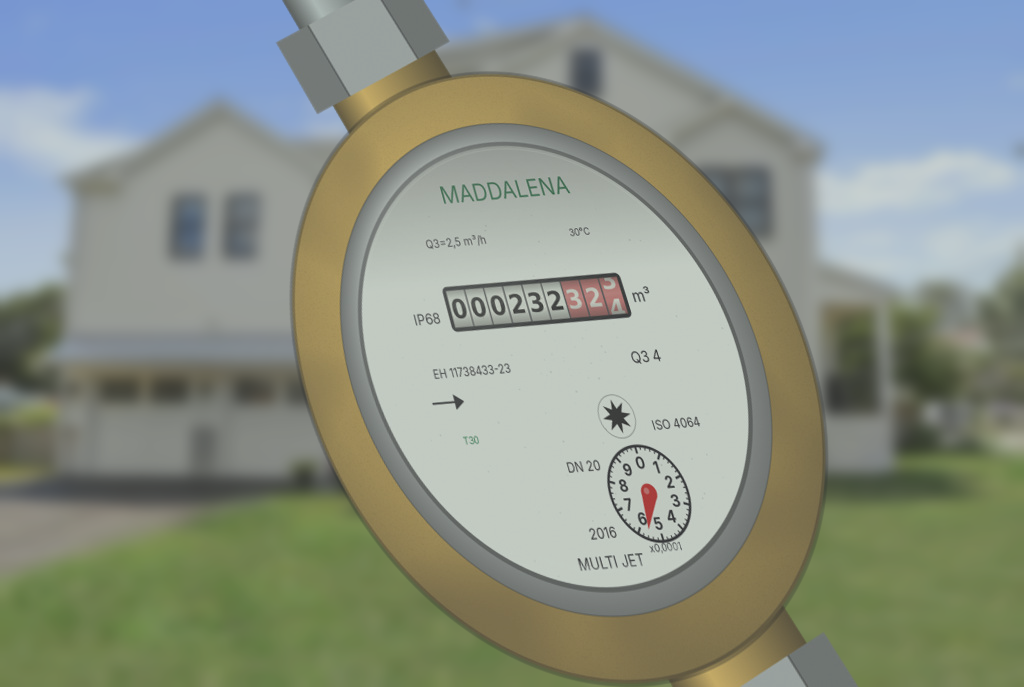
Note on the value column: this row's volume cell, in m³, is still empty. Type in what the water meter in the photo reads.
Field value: 232.3235 m³
